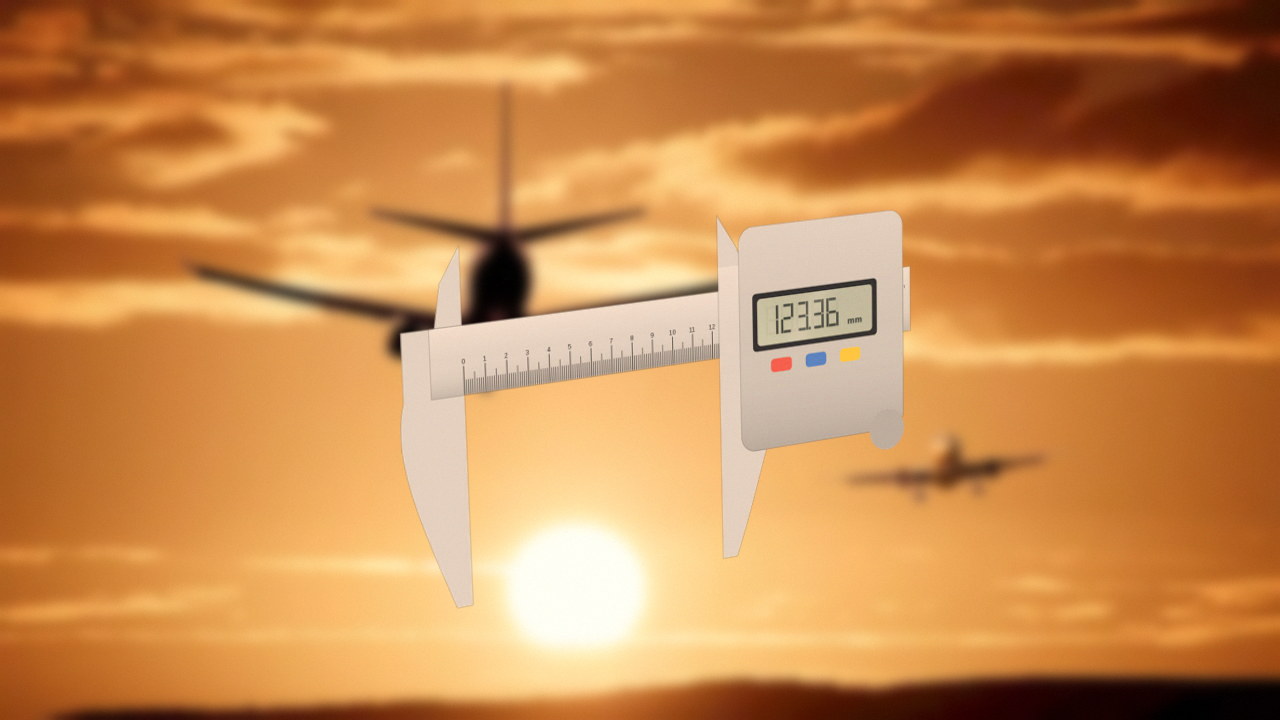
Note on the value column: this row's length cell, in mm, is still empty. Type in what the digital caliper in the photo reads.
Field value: 123.36 mm
